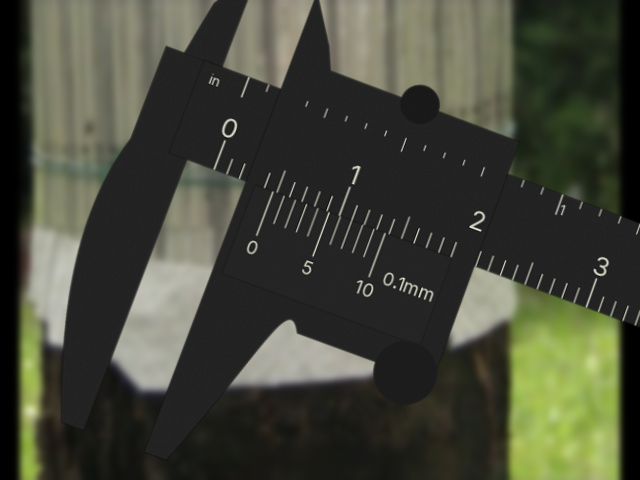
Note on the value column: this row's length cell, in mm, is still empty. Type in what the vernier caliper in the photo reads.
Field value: 4.7 mm
